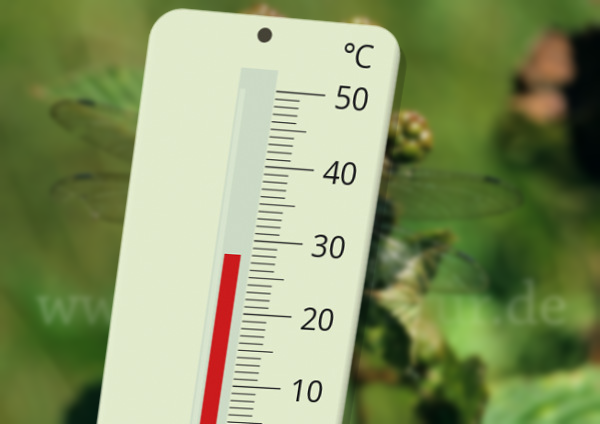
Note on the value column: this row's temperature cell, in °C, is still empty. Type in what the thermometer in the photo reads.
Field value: 28 °C
